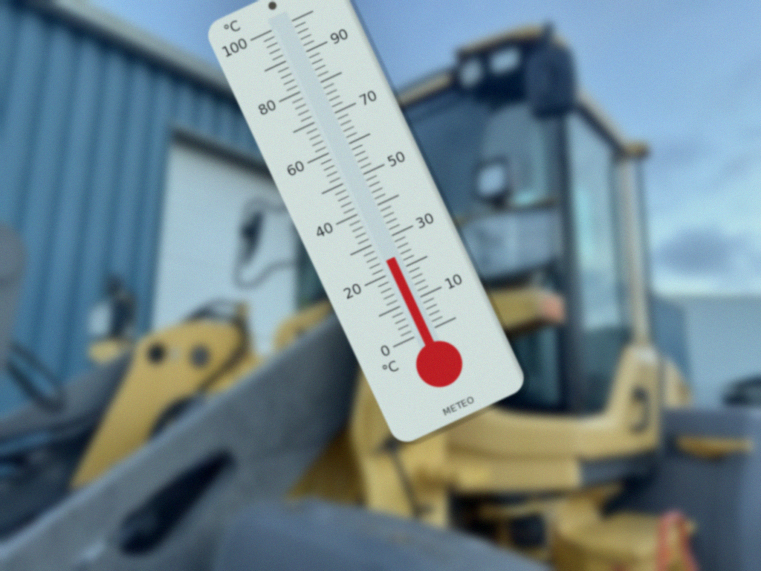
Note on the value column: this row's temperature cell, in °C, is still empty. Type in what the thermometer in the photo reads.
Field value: 24 °C
